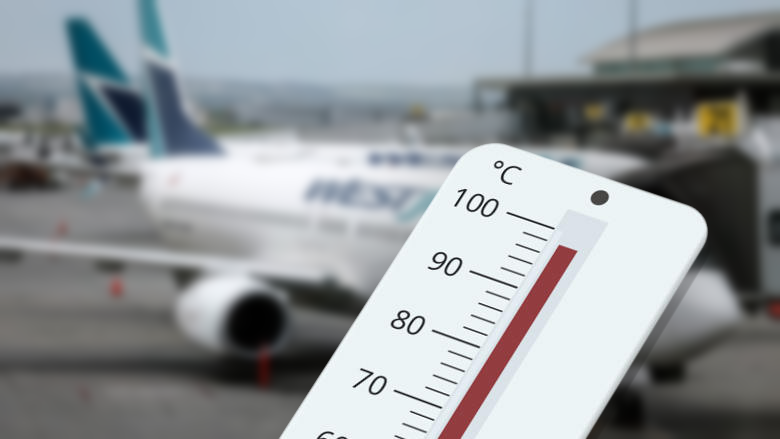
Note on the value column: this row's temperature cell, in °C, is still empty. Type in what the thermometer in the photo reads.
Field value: 98 °C
